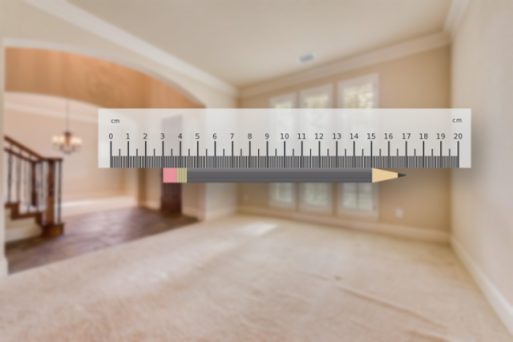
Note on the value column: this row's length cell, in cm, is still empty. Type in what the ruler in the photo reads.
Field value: 14 cm
